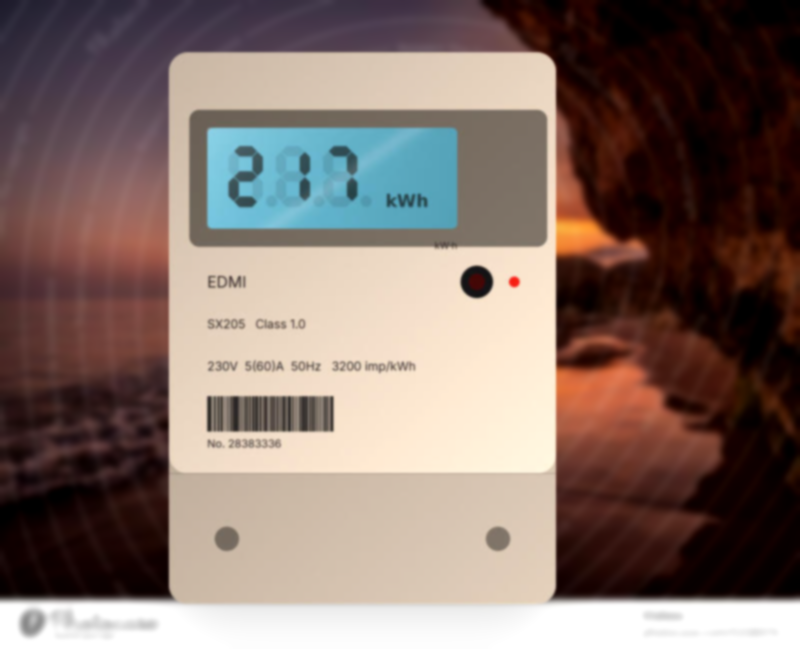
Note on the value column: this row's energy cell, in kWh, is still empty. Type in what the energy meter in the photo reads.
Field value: 217 kWh
